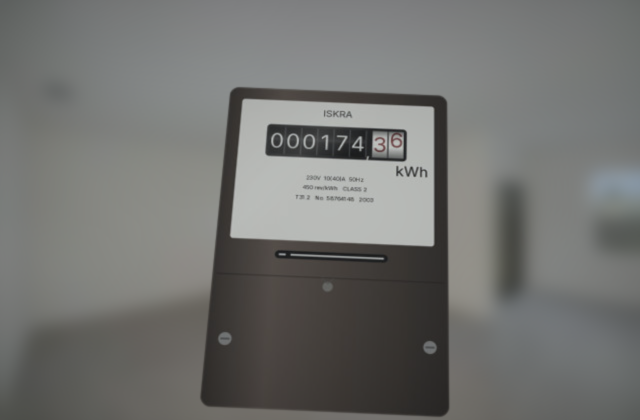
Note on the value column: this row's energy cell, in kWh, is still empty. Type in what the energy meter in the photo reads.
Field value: 174.36 kWh
